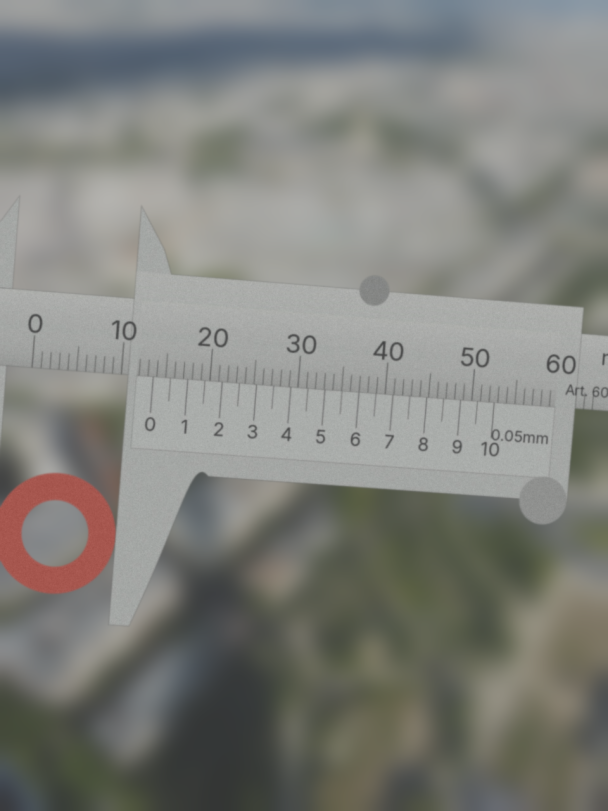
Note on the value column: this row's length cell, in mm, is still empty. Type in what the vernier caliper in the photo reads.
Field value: 13.6 mm
